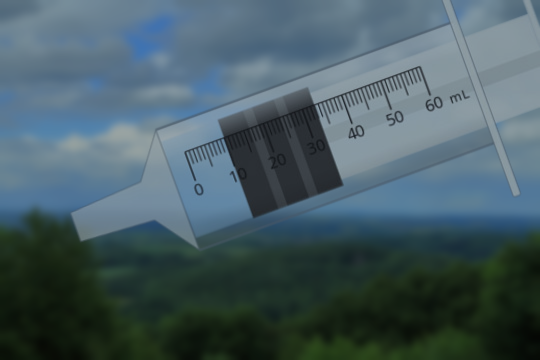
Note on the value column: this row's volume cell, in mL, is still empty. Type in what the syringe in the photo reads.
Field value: 10 mL
